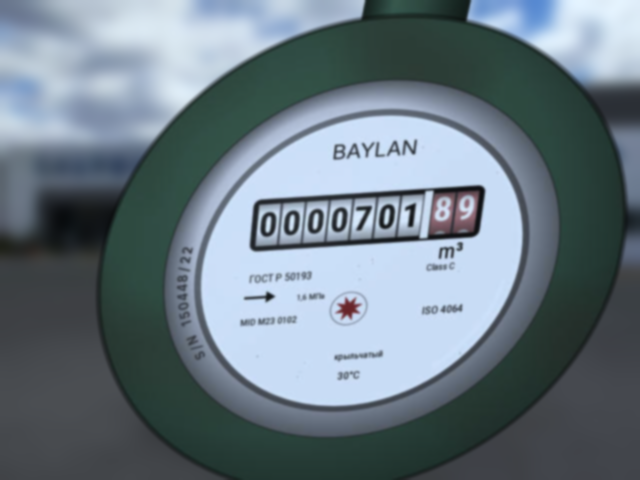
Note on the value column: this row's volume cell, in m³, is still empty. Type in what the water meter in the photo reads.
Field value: 701.89 m³
